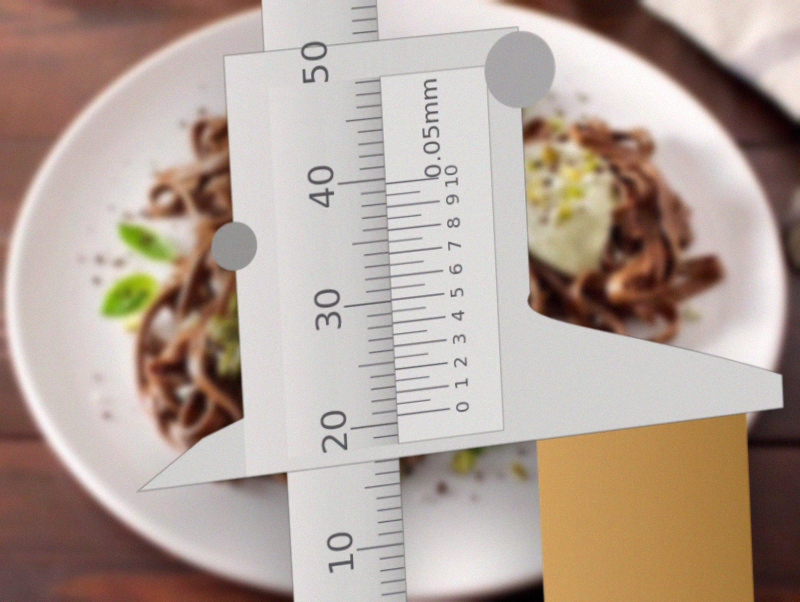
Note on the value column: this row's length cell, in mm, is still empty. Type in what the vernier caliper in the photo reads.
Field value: 20.6 mm
